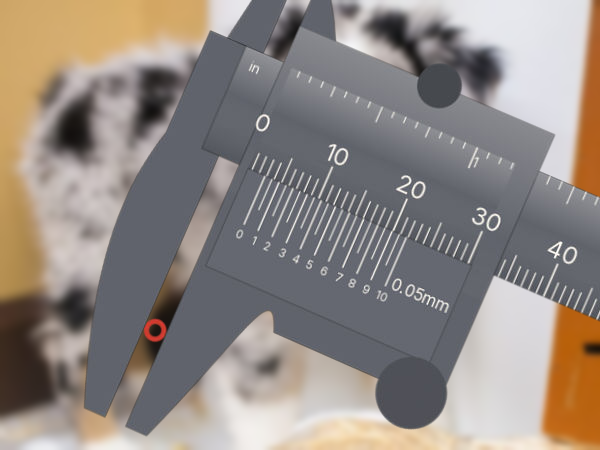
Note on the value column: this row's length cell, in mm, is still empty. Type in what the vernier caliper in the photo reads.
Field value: 2.8 mm
